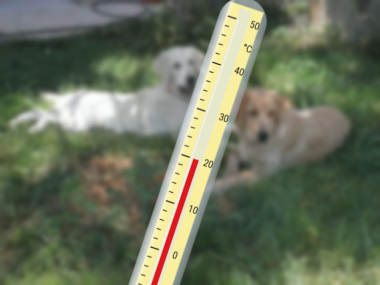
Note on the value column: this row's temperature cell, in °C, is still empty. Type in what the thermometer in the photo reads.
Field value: 20 °C
